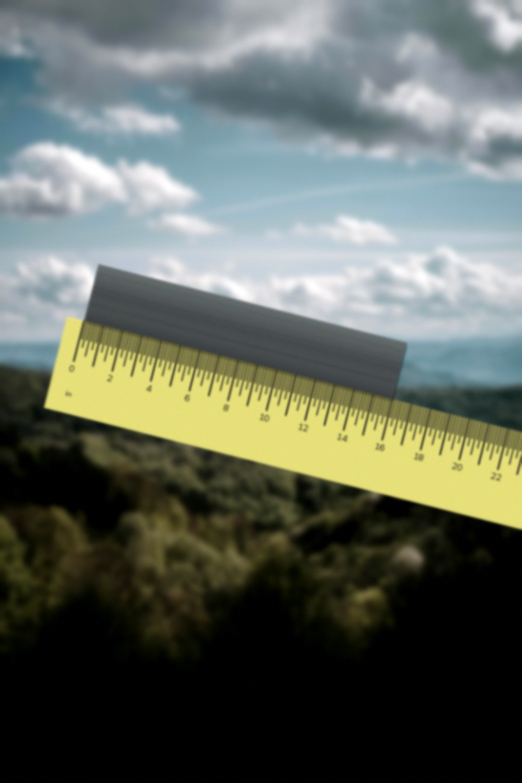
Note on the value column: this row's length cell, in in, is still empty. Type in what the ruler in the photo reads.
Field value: 16 in
